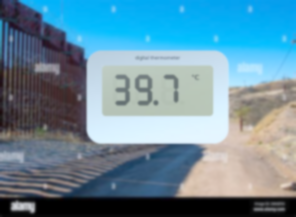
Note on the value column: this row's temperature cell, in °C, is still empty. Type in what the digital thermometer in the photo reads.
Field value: 39.7 °C
